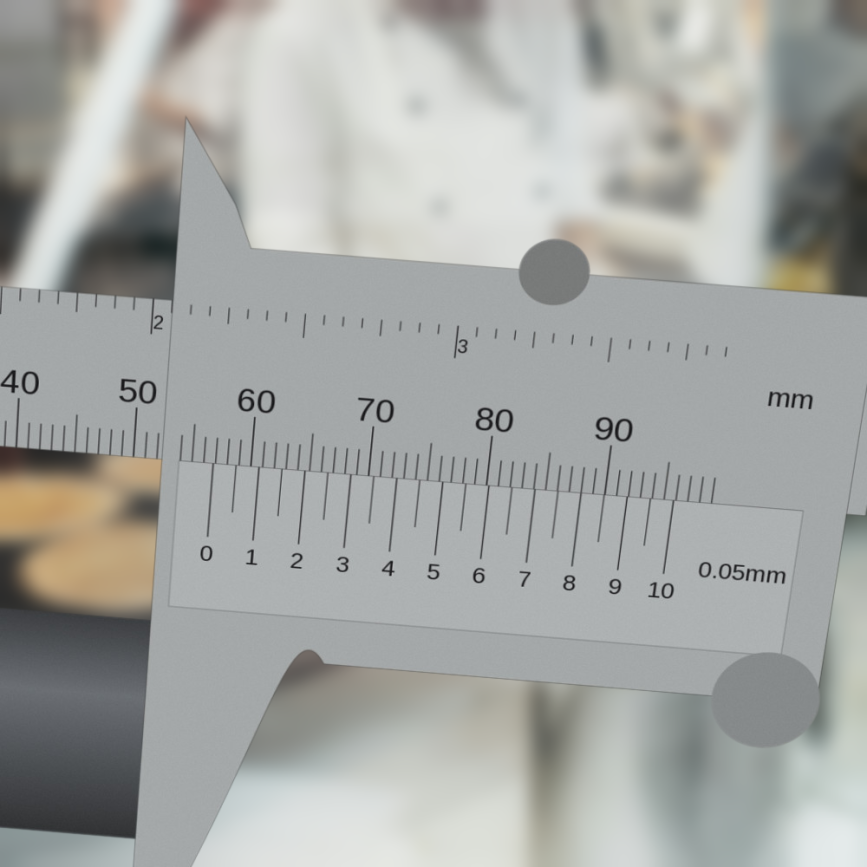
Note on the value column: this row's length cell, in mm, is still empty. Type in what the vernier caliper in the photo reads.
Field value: 56.8 mm
